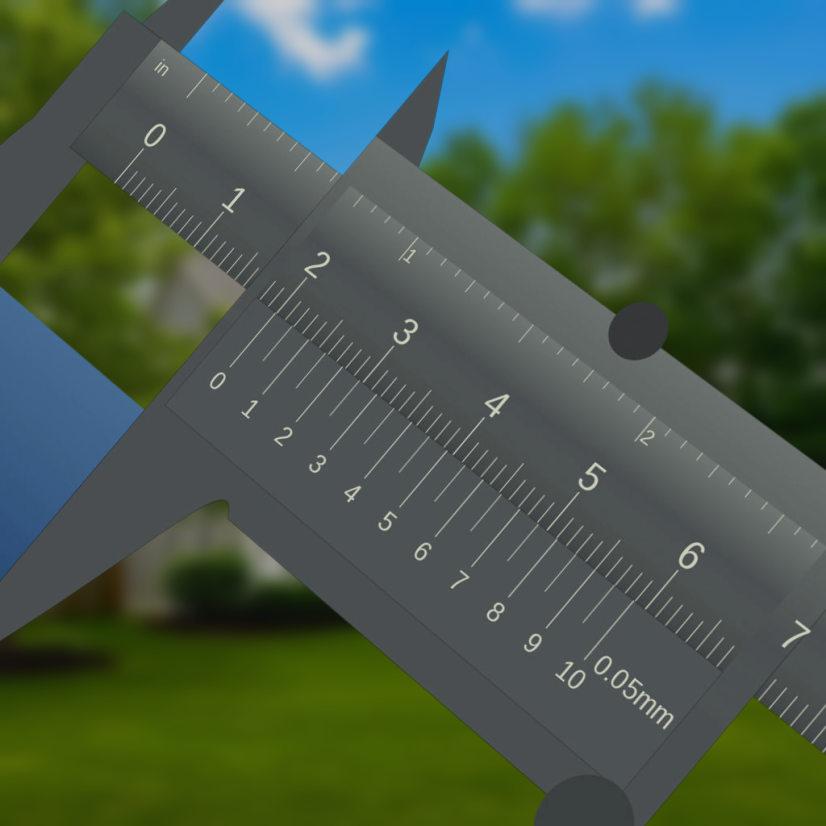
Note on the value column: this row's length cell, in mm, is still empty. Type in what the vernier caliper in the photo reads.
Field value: 19.9 mm
